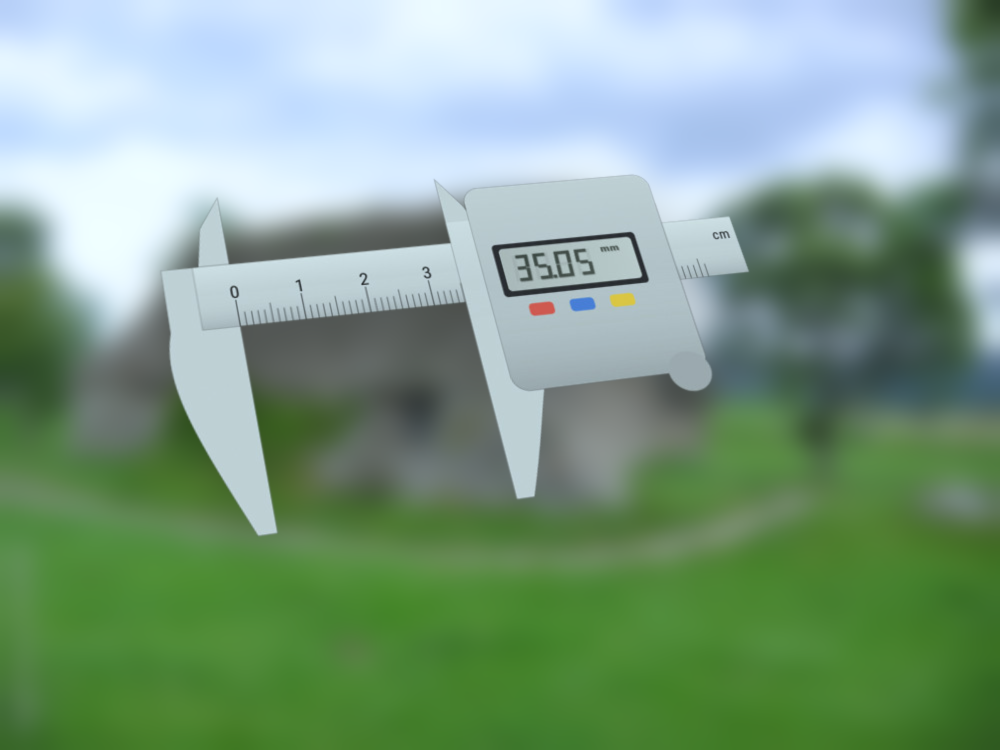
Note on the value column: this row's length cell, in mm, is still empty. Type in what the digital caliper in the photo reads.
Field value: 35.05 mm
